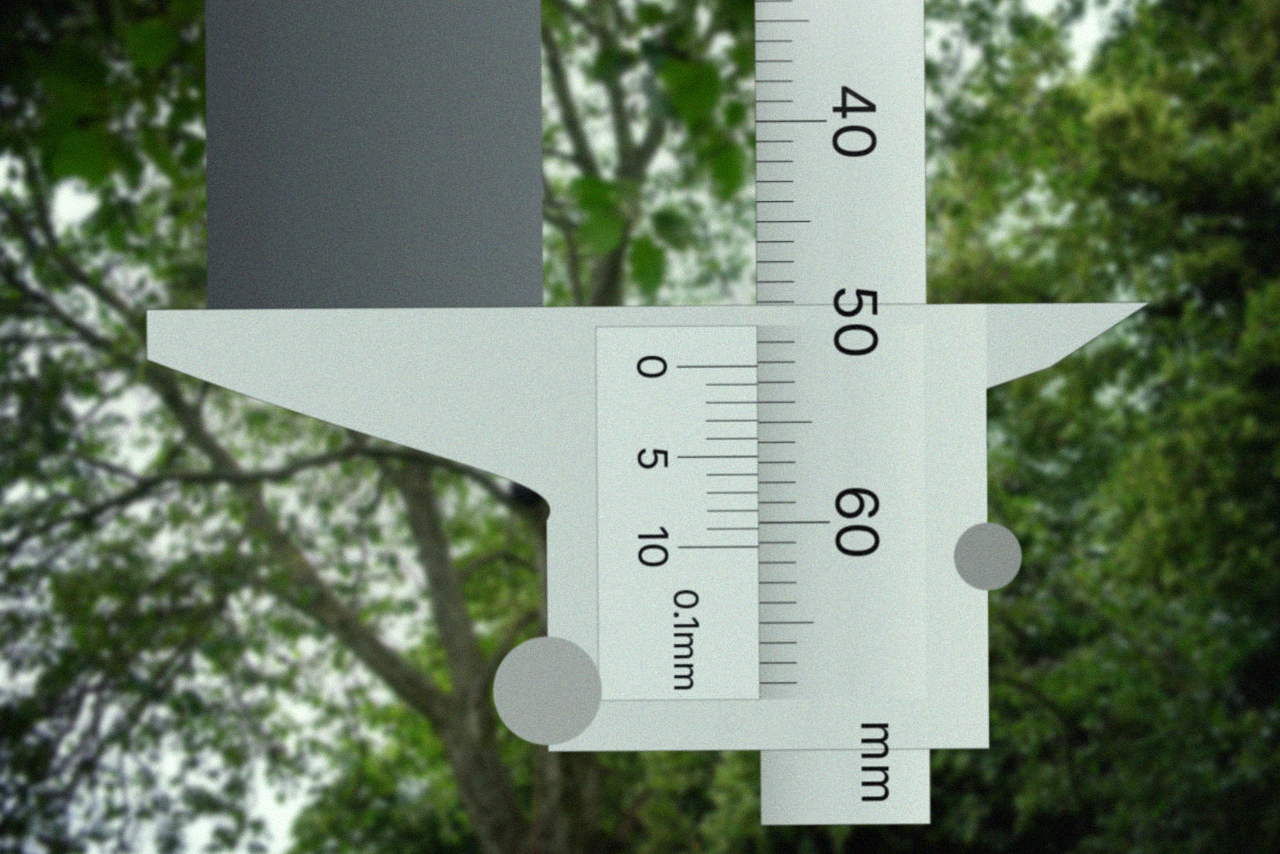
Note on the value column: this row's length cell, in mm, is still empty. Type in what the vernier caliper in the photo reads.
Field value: 52.2 mm
